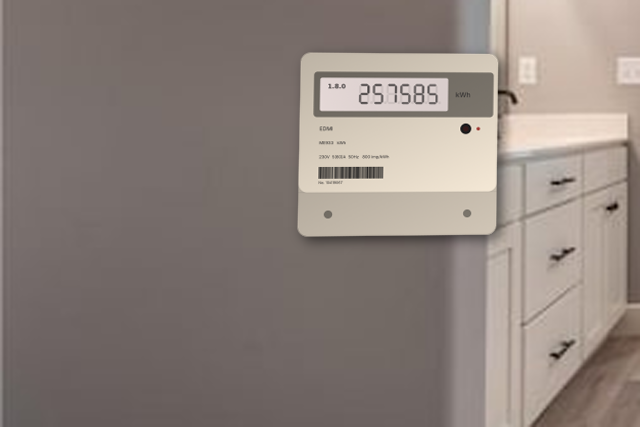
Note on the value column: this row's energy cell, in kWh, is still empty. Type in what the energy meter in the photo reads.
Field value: 257585 kWh
